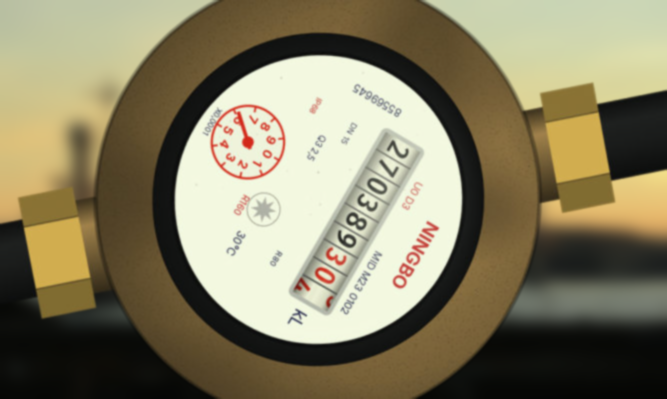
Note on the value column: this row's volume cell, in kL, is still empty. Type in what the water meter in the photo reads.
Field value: 270389.3036 kL
